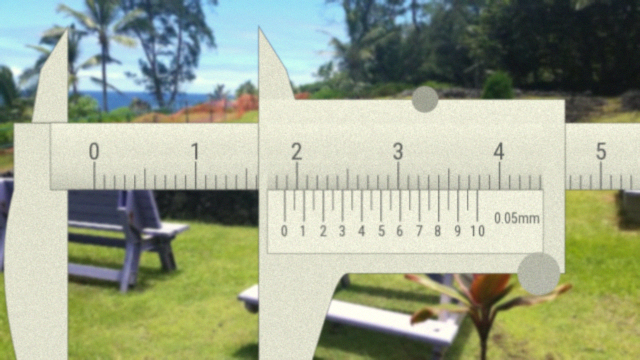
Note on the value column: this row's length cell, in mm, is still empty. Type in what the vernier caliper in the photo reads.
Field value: 18.8 mm
